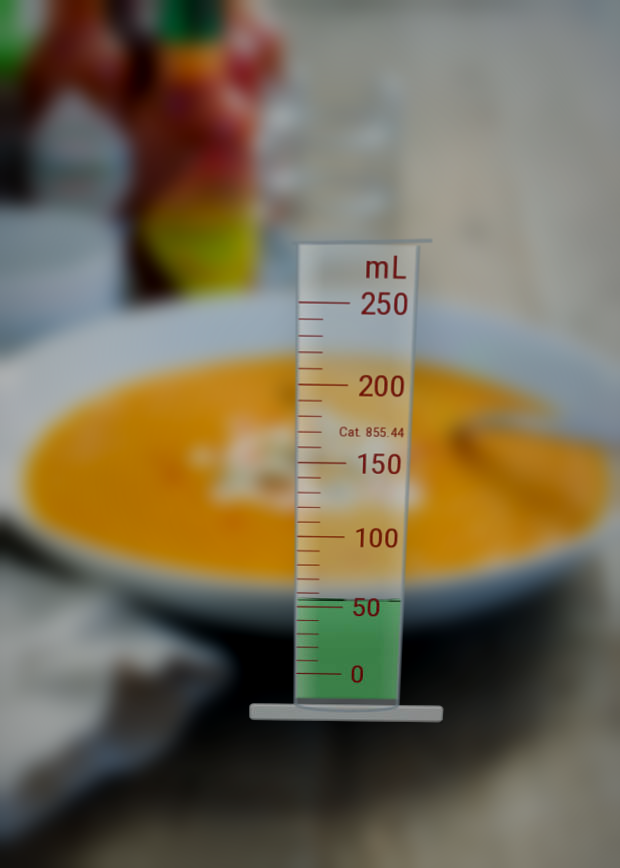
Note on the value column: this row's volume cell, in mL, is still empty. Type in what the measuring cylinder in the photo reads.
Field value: 55 mL
